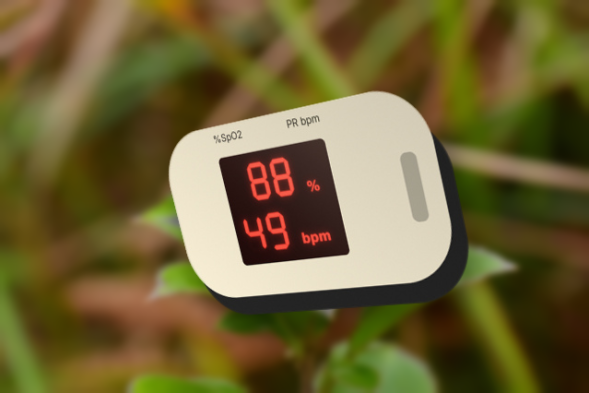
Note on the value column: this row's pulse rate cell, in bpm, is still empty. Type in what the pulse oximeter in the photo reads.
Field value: 49 bpm
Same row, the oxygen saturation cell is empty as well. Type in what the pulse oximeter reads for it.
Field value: 88 %
